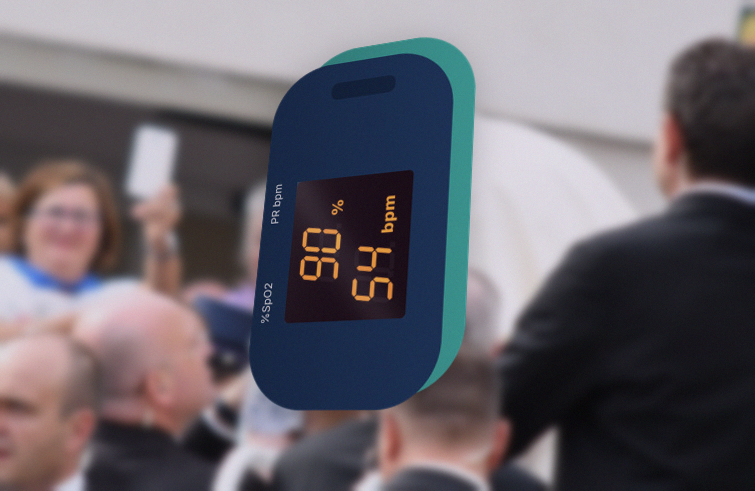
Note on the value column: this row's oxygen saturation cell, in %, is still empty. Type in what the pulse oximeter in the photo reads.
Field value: 90 %
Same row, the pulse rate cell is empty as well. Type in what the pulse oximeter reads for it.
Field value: 54 bpm
